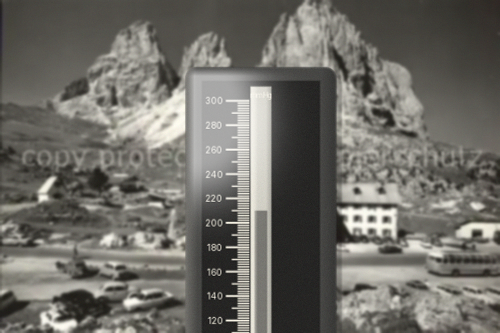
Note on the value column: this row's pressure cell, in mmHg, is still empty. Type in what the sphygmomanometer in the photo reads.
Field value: 210 mmHg
